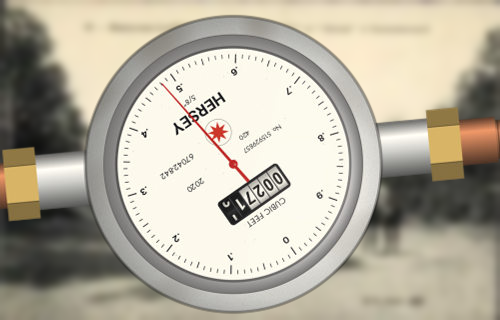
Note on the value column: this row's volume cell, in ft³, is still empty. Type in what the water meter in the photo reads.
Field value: 2711.48 ft³
